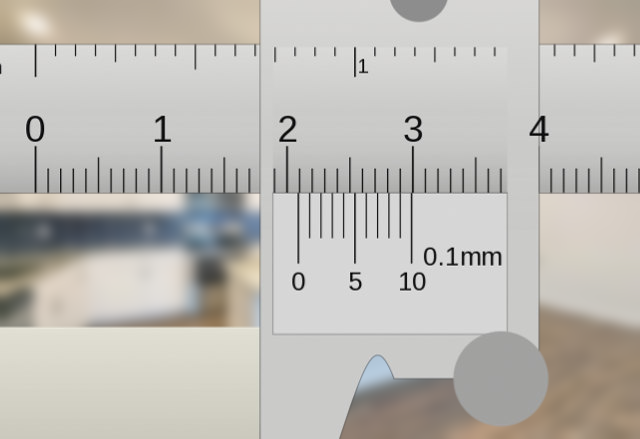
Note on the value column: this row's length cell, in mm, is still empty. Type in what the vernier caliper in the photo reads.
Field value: 20.9 mm
